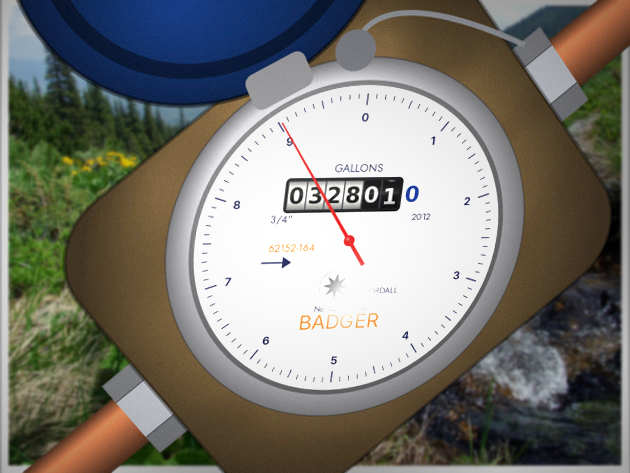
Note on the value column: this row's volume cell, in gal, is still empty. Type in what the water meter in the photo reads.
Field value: 328009.0 gal
